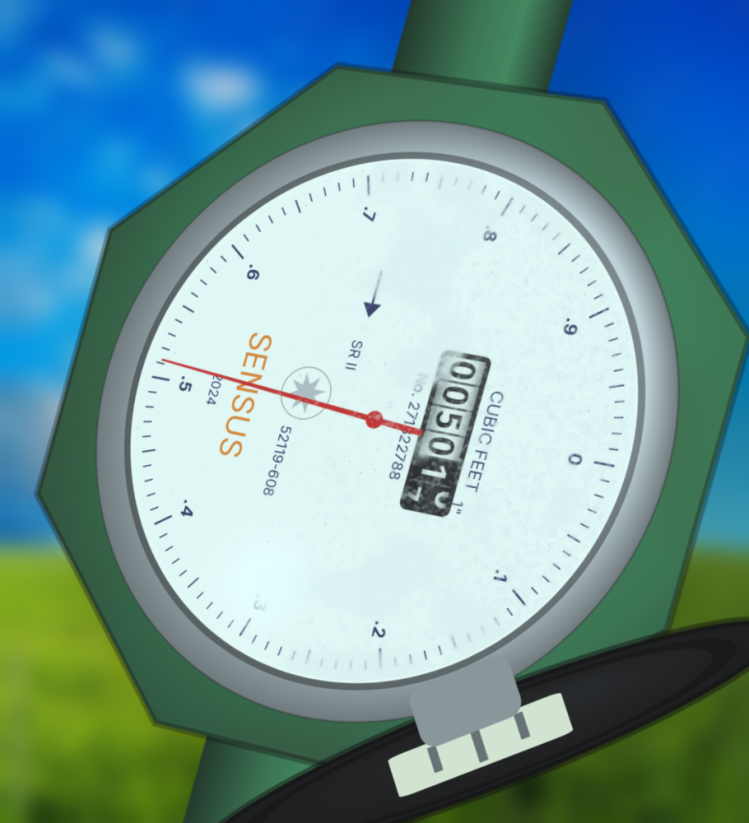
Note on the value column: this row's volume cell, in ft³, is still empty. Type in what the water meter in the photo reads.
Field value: 5016.51 ft³
